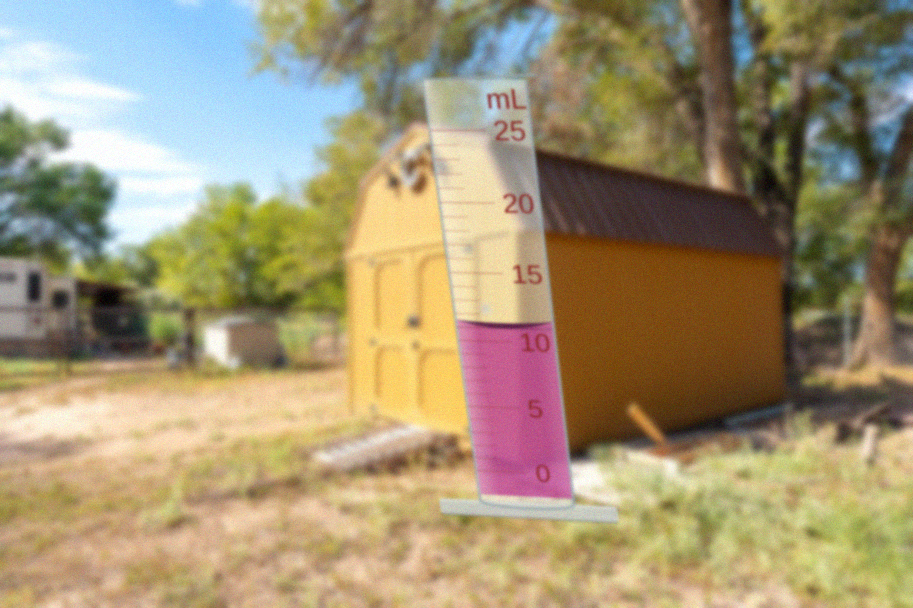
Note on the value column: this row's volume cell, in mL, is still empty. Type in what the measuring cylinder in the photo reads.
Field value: 11 mL
